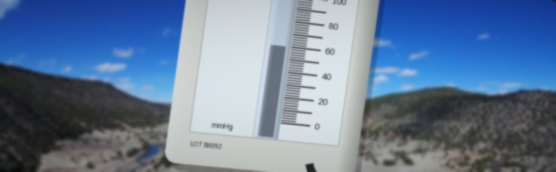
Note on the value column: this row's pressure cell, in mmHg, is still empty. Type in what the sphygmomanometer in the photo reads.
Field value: 60 mmHg
